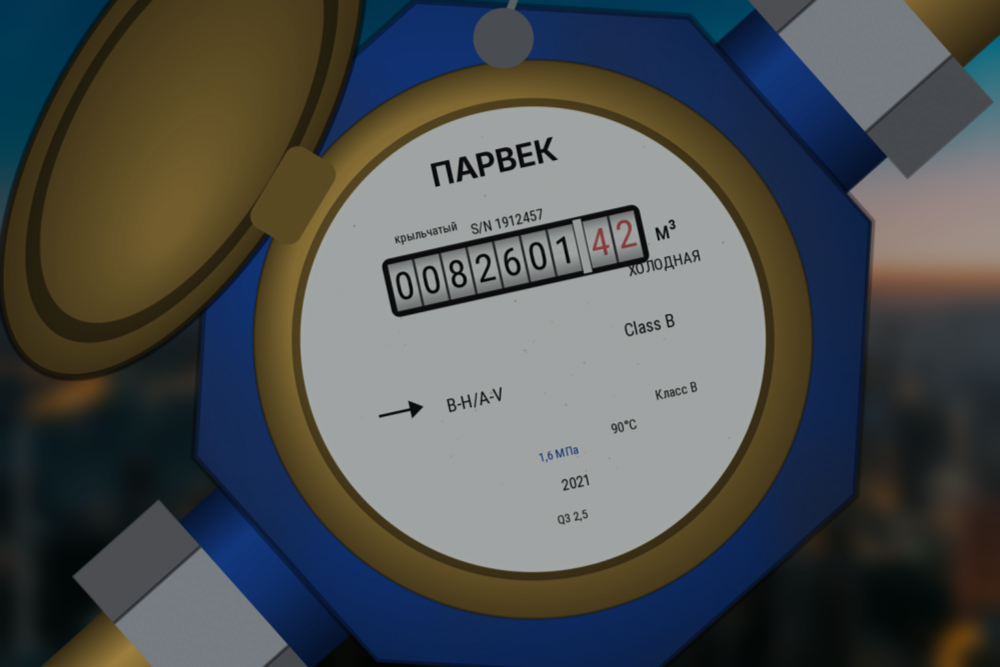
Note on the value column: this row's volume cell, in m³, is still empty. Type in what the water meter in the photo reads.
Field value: 82601.42 m³
